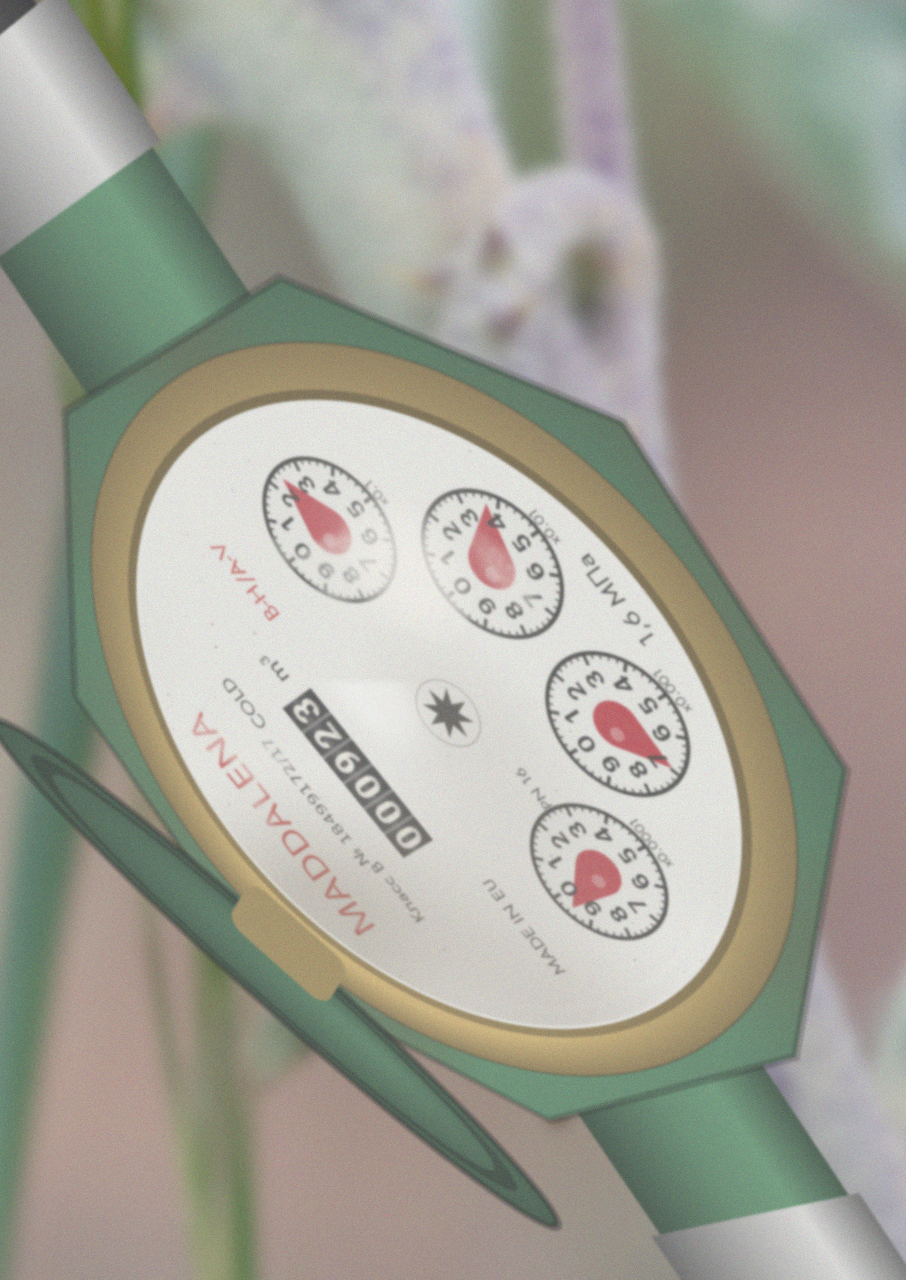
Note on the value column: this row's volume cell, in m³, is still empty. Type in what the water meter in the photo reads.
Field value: 923.2369 m³
